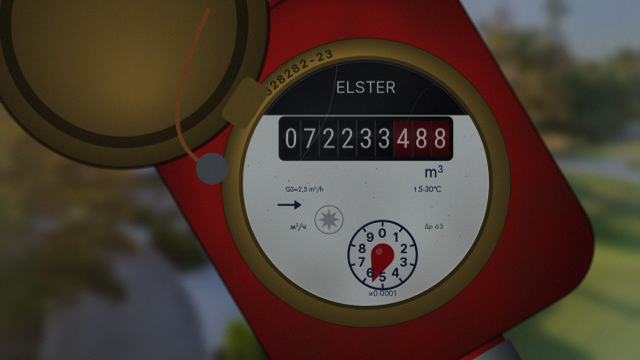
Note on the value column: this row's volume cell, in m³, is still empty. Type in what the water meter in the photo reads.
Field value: 72233.4885 m³
